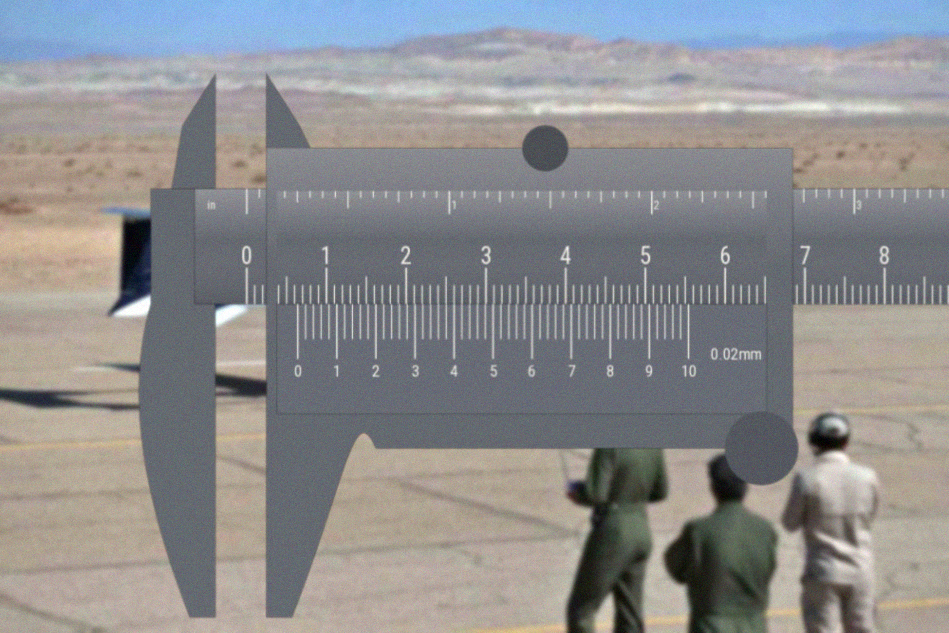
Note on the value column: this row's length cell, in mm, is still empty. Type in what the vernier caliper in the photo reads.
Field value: 6.4 mm
